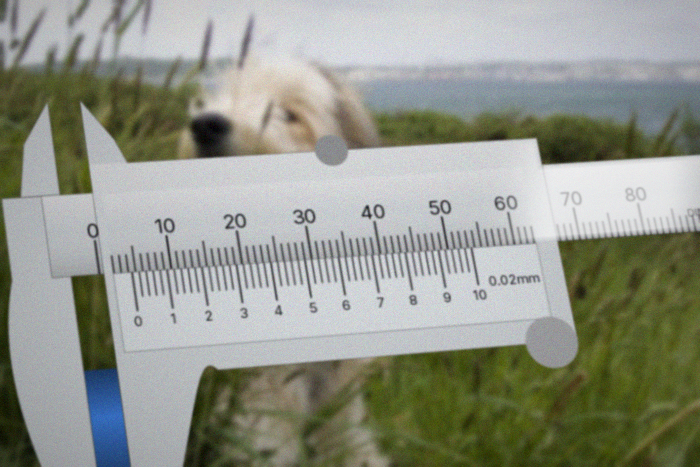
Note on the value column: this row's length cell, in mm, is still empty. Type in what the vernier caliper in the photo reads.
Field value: 4.5 mm
